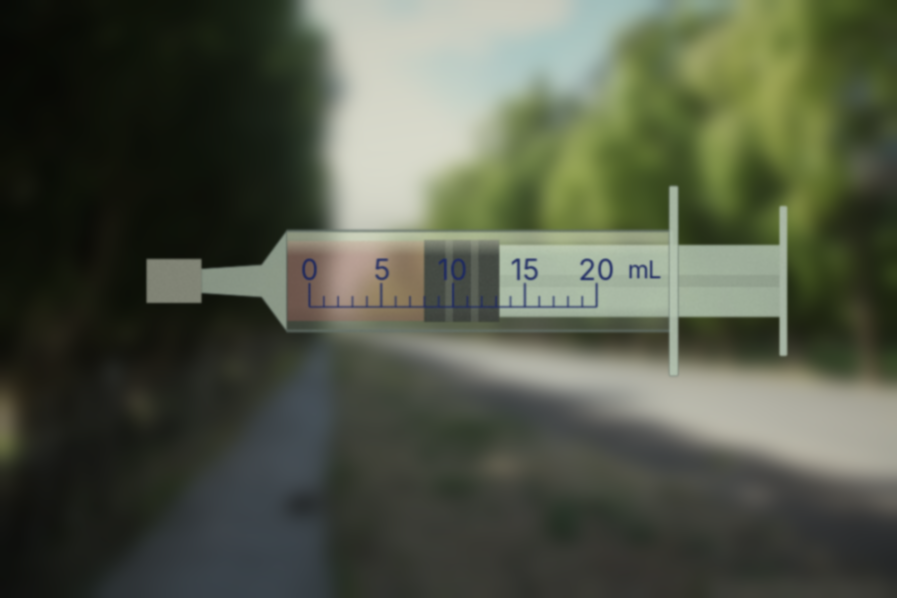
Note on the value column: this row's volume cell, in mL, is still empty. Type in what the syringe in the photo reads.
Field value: 8 mL
